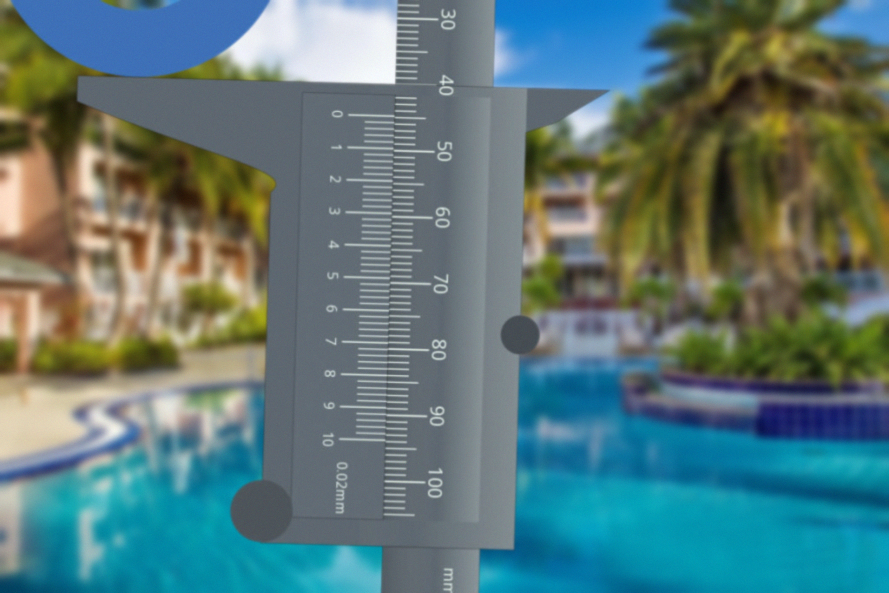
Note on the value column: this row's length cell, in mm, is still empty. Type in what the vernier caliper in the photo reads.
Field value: 44.8 mm
